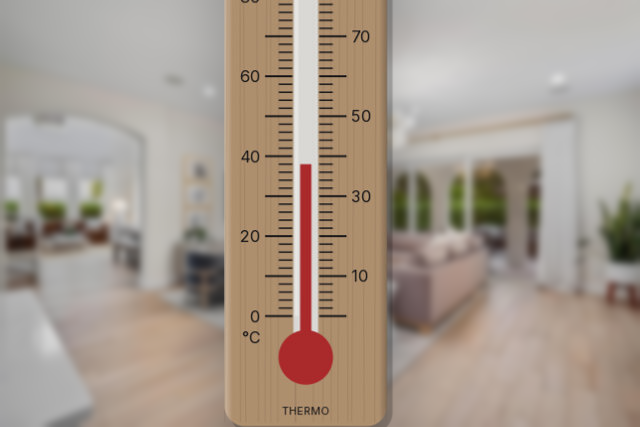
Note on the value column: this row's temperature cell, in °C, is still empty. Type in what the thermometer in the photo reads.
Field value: 38 °C
